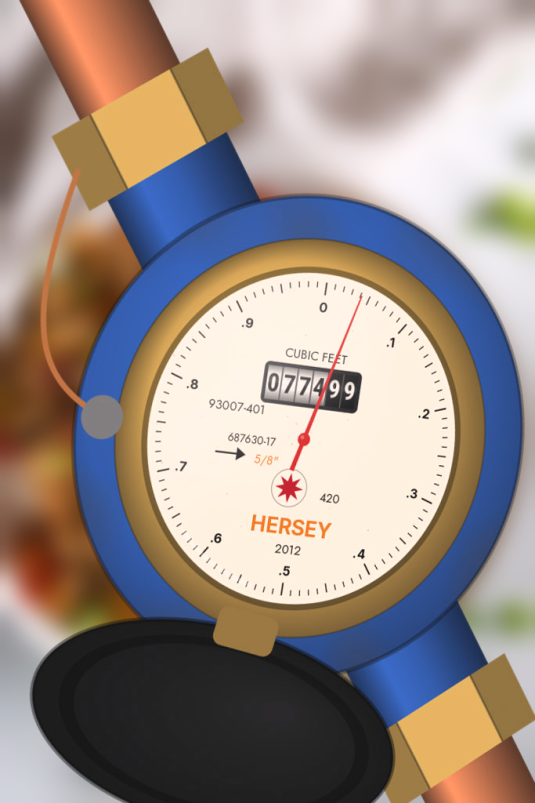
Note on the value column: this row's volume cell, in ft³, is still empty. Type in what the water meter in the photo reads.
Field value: 77499.04 ft³
